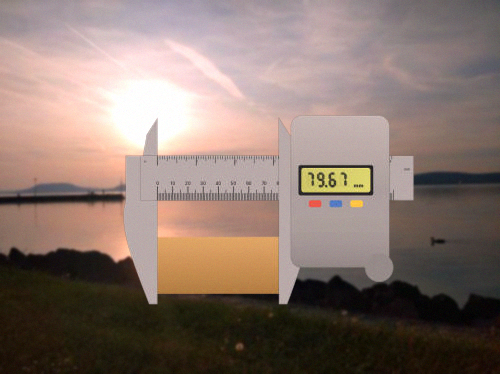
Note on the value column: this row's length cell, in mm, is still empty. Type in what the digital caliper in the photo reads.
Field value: 79.67 mm
